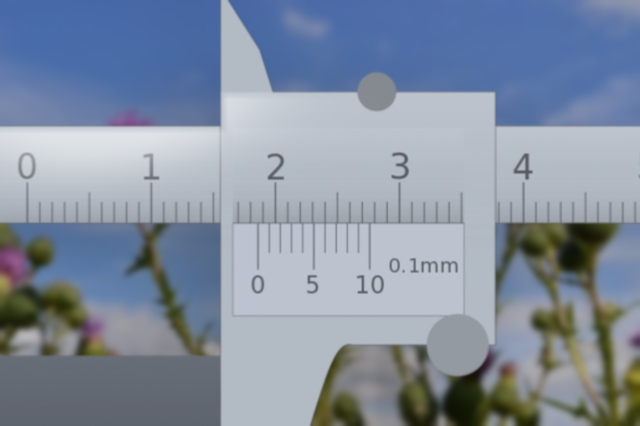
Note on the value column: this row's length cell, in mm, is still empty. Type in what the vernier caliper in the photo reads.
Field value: 18.6 mm
